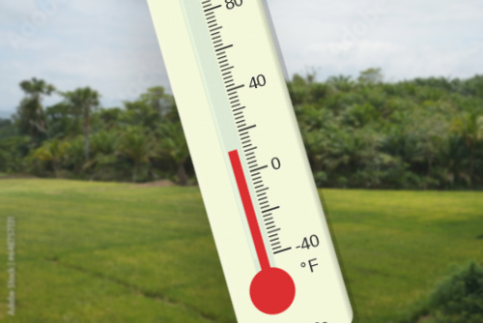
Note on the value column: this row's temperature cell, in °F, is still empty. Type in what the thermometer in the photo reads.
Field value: 12 °F
